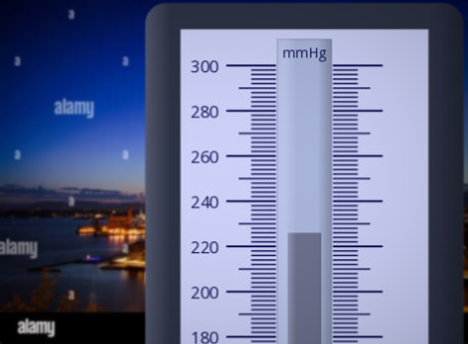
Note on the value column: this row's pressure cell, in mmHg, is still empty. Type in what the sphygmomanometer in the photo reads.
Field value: 226 mmHg
